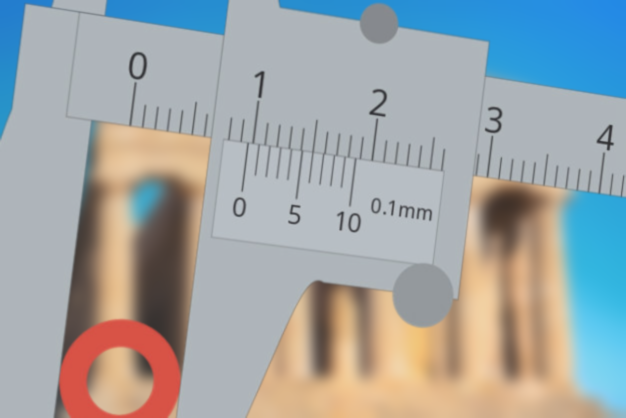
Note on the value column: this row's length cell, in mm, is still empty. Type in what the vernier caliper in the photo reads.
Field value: 9.6 mm
